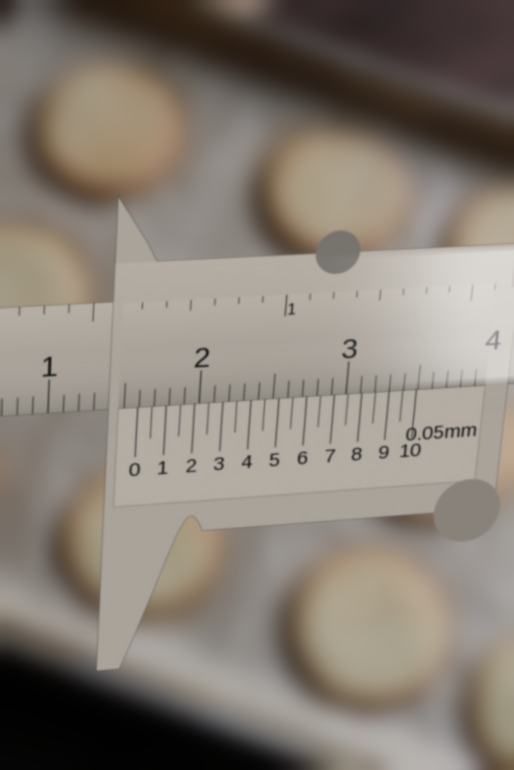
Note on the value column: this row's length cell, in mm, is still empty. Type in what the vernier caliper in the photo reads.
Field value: 15.9 mm
